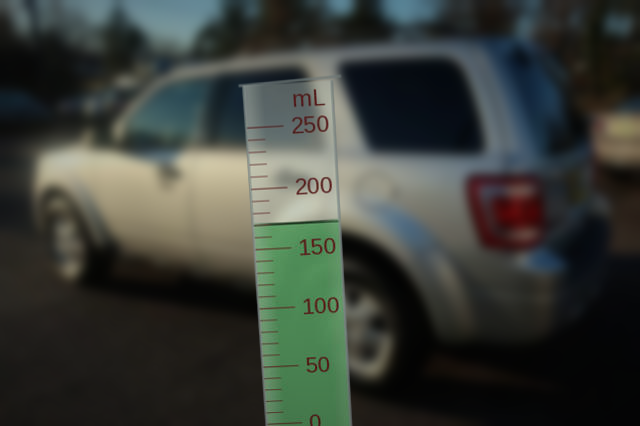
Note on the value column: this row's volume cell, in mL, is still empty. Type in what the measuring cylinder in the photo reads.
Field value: 170 mL
